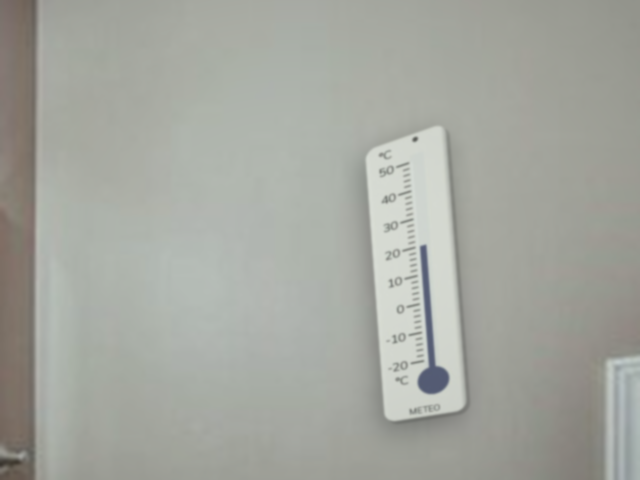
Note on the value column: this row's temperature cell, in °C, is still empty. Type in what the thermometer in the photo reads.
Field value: 20 °C
